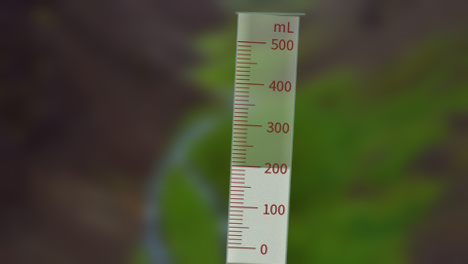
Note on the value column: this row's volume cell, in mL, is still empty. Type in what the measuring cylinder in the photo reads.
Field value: 200 mL
